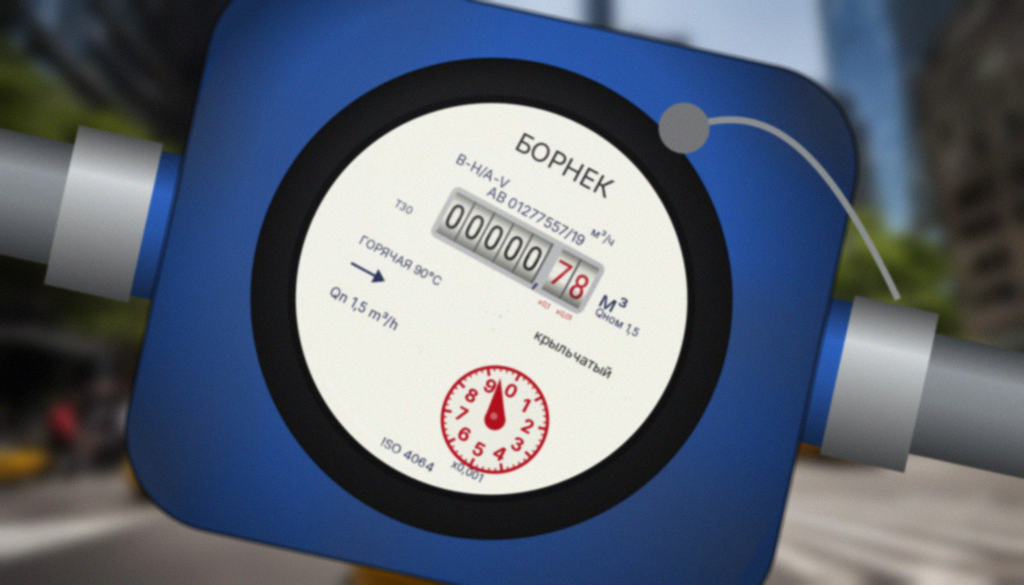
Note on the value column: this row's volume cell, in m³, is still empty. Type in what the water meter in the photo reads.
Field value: 0.779 m³
